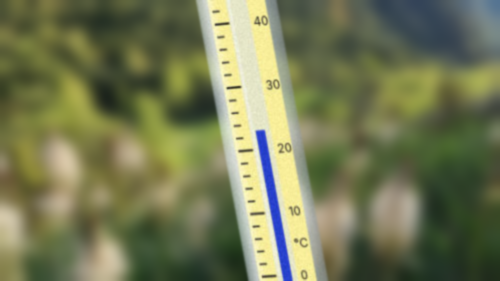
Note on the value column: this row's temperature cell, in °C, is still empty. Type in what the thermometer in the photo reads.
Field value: 23 °C
